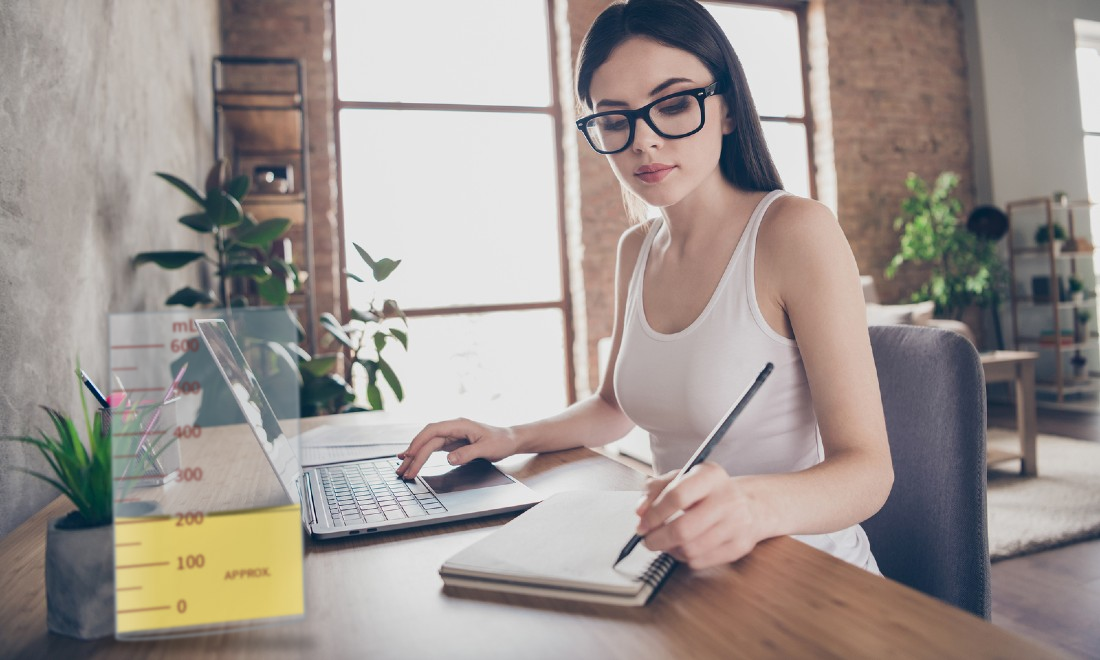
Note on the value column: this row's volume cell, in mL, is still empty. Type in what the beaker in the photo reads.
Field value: 200 mL
